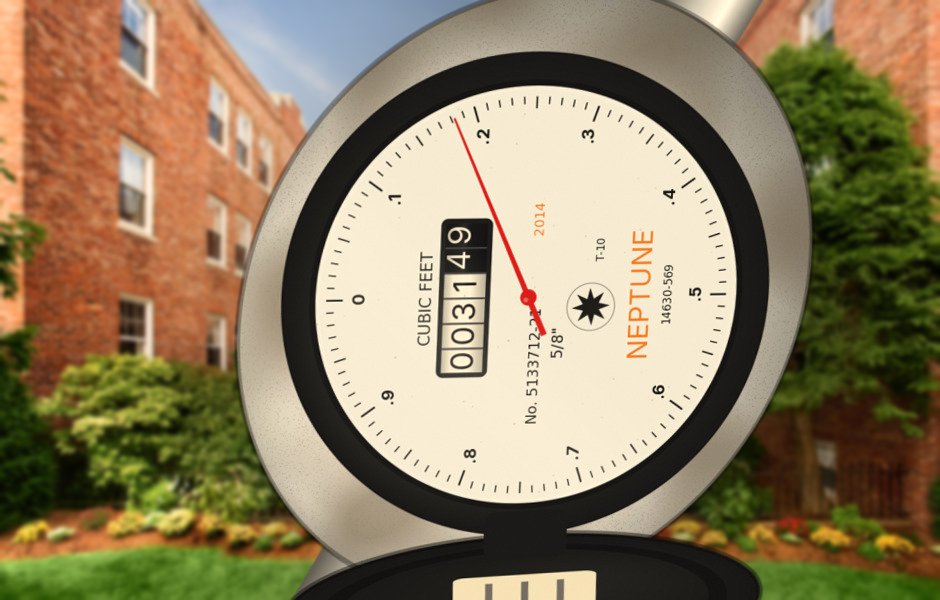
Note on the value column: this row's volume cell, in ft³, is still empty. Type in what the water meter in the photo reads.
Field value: 3149.18 ft³
